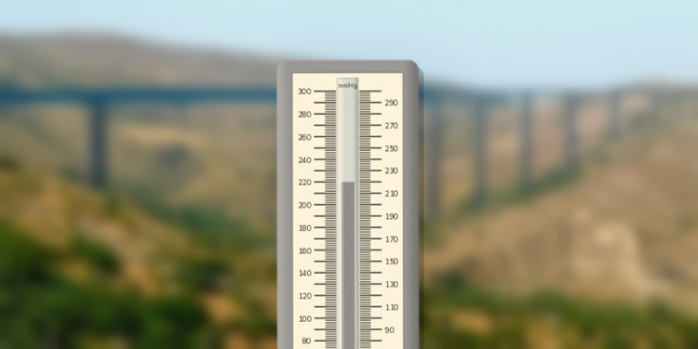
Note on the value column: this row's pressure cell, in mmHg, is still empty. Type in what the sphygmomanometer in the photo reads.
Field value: 220 mmHg
